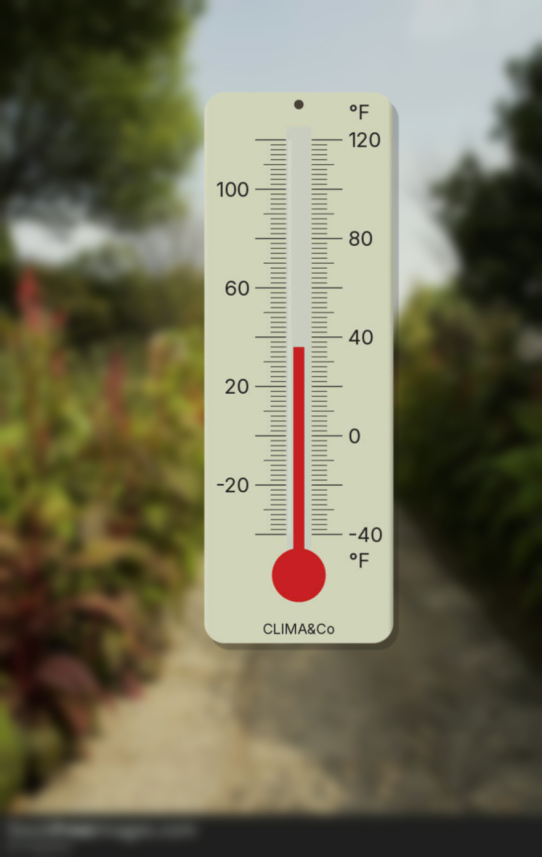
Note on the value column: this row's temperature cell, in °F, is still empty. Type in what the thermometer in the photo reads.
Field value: 36 °F
